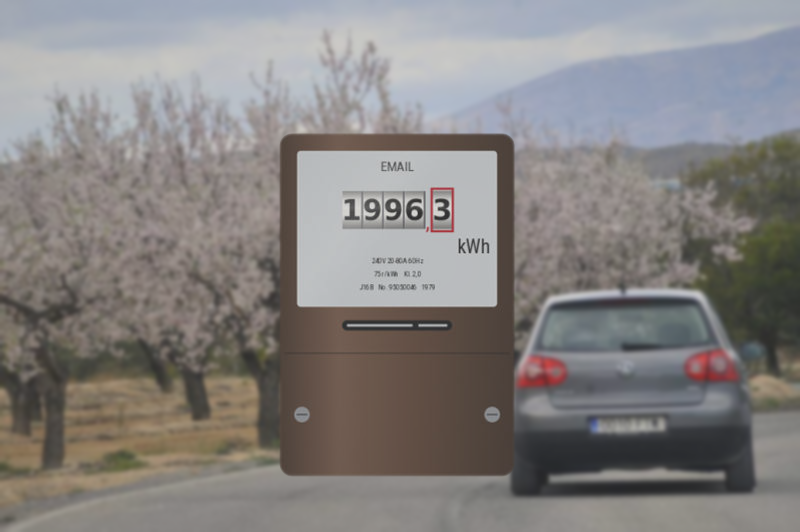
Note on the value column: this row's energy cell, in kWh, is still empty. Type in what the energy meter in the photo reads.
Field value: 1996.3 kWh
